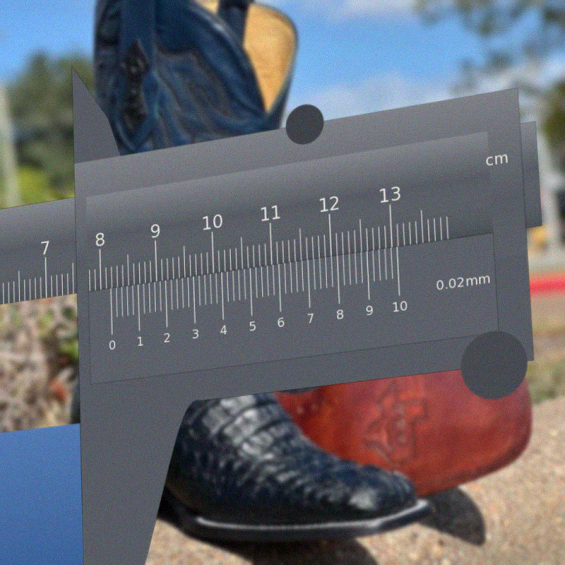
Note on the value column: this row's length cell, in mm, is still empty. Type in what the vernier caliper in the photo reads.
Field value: 81.8 mm
